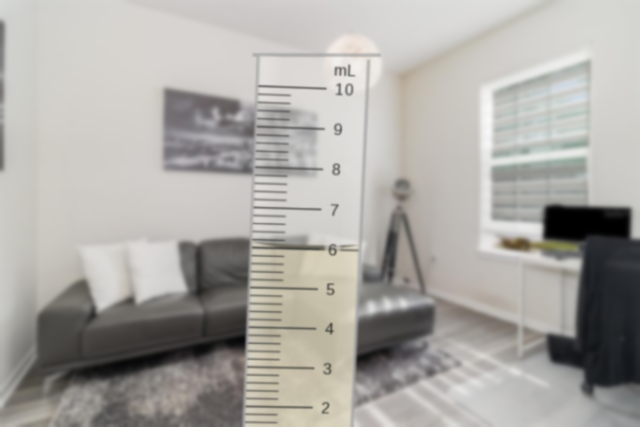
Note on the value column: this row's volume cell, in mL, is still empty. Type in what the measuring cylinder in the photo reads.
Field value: 6 mL
